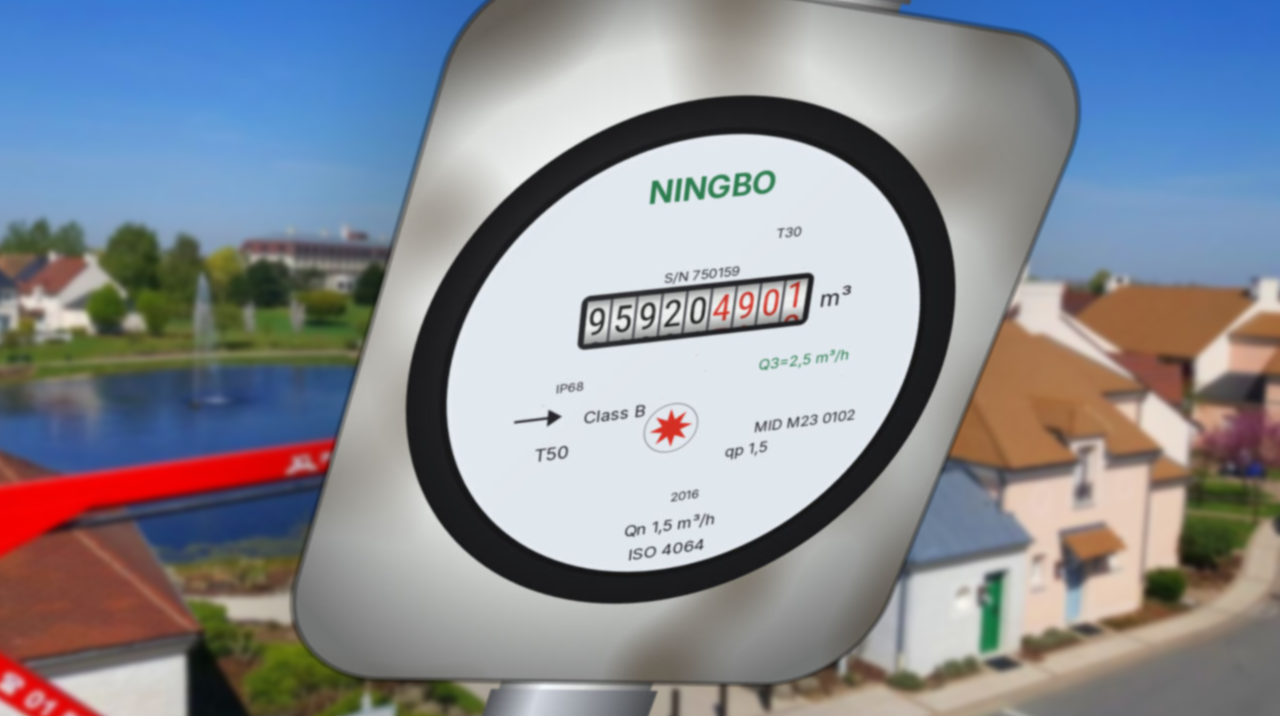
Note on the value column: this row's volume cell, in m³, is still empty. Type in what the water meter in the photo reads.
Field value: 95920.4901 m³
